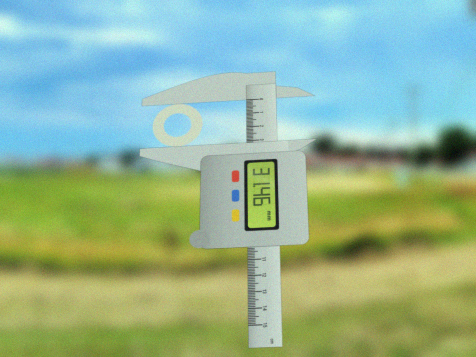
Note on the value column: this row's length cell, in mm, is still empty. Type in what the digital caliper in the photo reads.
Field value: 31.46 mm
